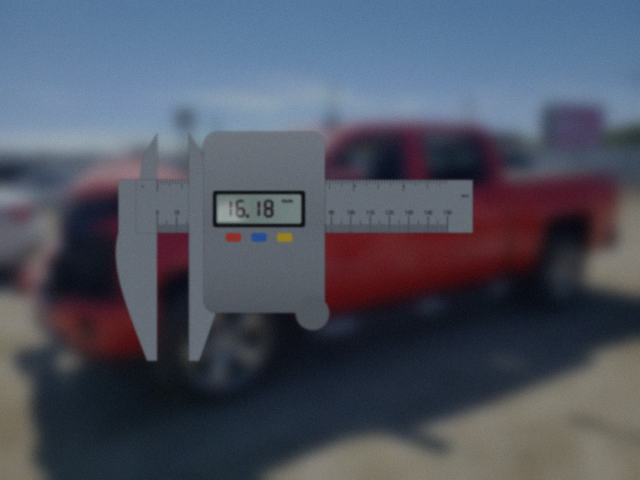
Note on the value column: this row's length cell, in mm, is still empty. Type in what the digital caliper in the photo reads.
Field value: 16.18 mm
